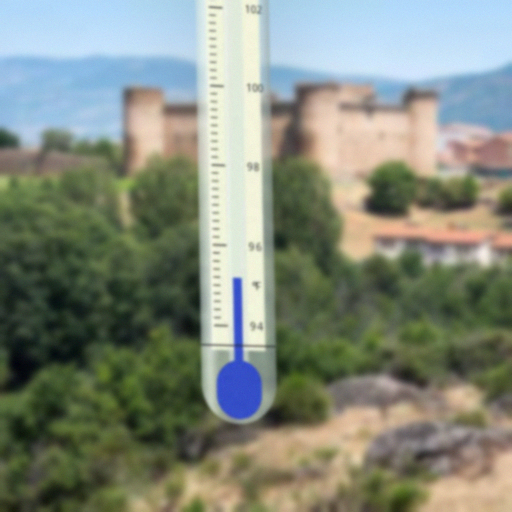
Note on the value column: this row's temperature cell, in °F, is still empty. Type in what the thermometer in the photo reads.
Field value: 95.2 °F
